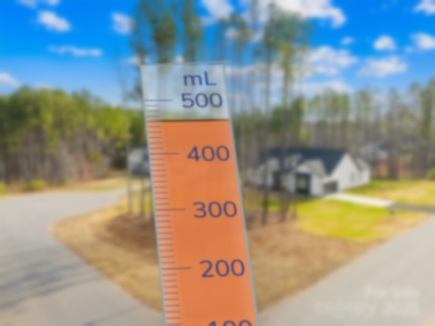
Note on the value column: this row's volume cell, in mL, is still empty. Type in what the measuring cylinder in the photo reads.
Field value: 460 mL
